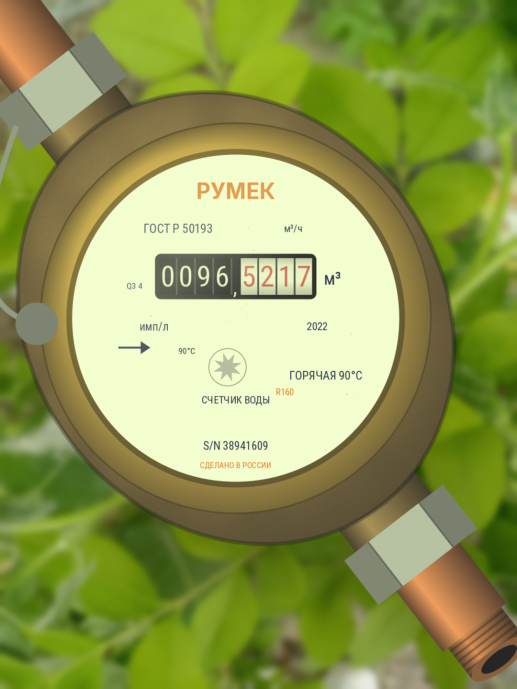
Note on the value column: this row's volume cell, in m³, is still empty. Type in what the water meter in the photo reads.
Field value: 96.5217 m³
